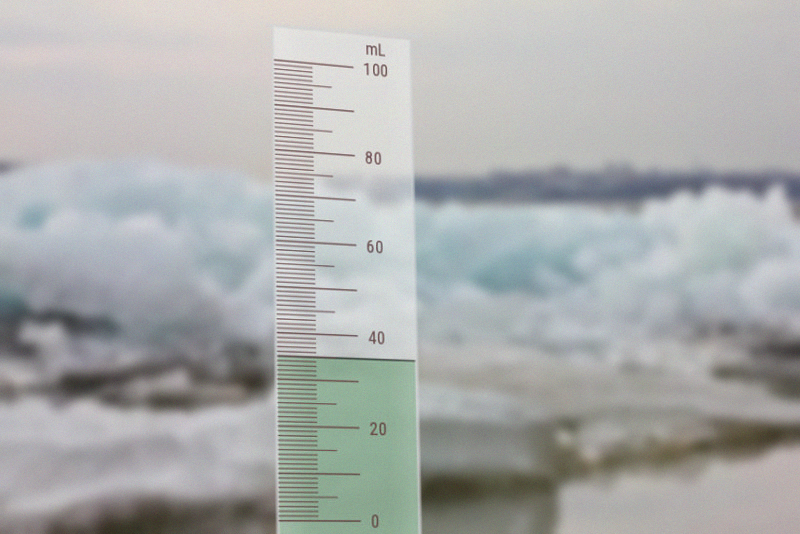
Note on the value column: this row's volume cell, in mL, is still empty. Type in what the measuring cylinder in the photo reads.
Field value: 35 mL
